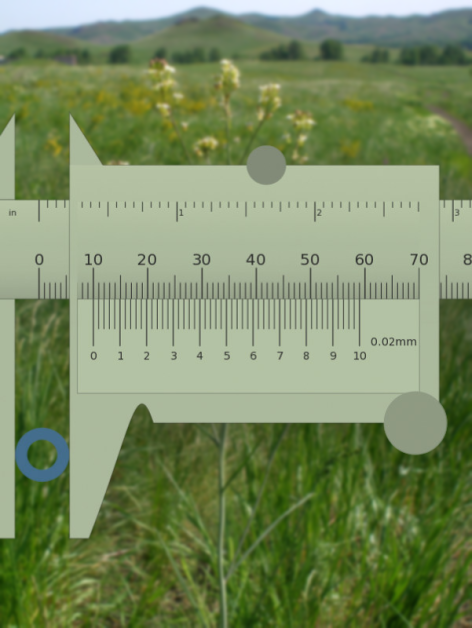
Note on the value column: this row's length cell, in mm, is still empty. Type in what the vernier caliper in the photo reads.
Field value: 10.0 mm
